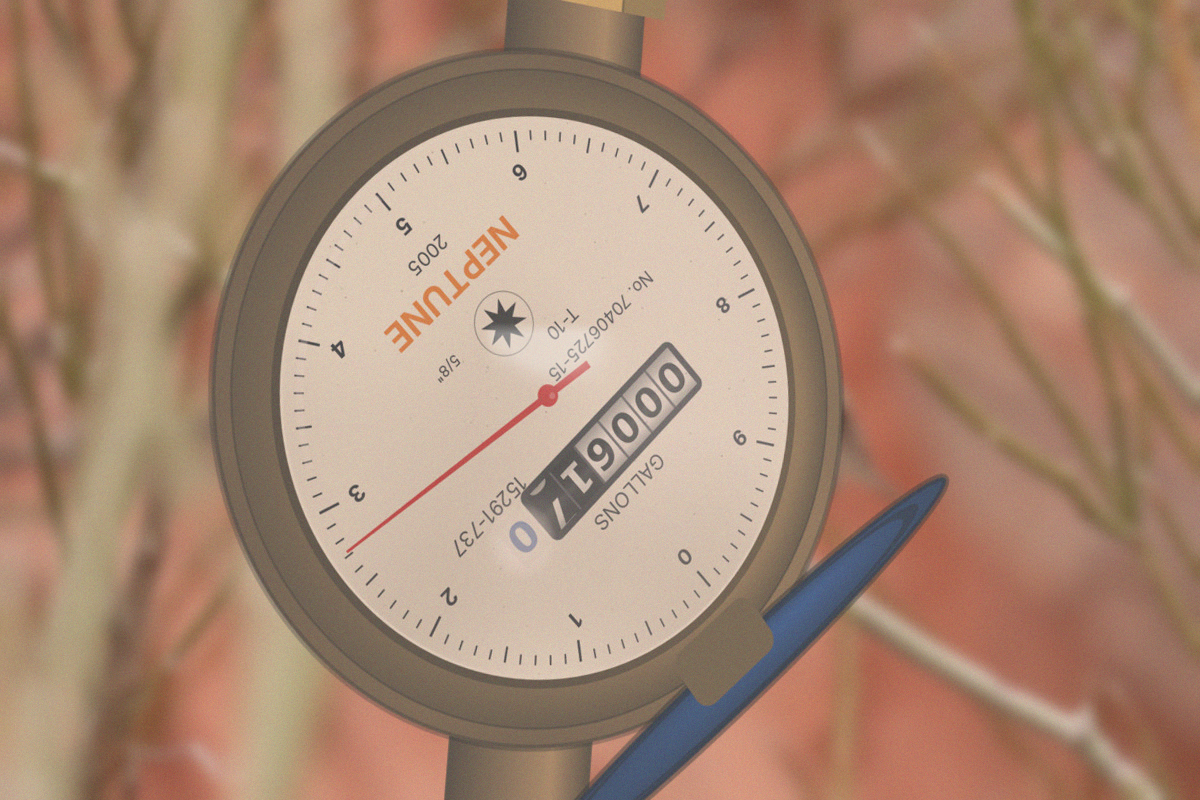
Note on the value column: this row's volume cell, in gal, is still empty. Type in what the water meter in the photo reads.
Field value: 6172.7 gal
